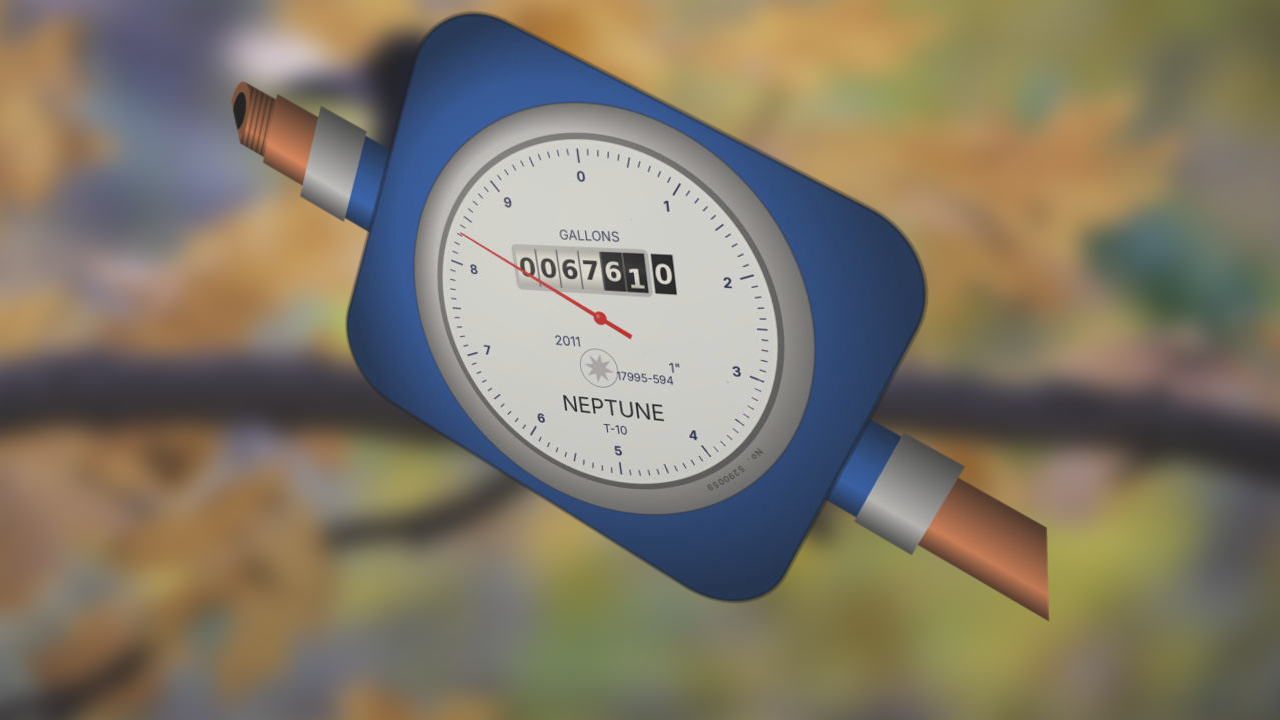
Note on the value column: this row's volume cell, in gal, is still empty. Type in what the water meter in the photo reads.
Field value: 67608.3 gal
